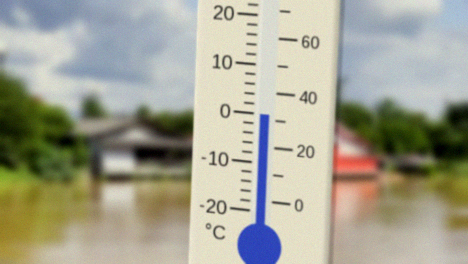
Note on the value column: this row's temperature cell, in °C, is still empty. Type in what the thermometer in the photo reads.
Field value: 0 °C
